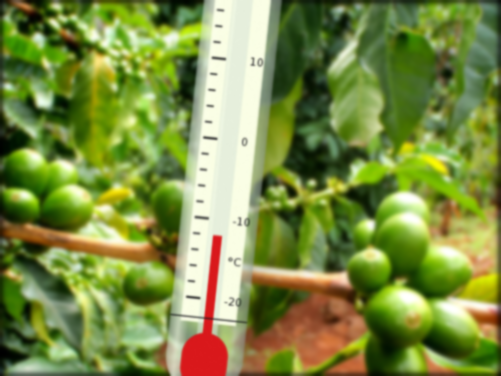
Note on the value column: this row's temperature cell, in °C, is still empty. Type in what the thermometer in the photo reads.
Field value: -12 °C
